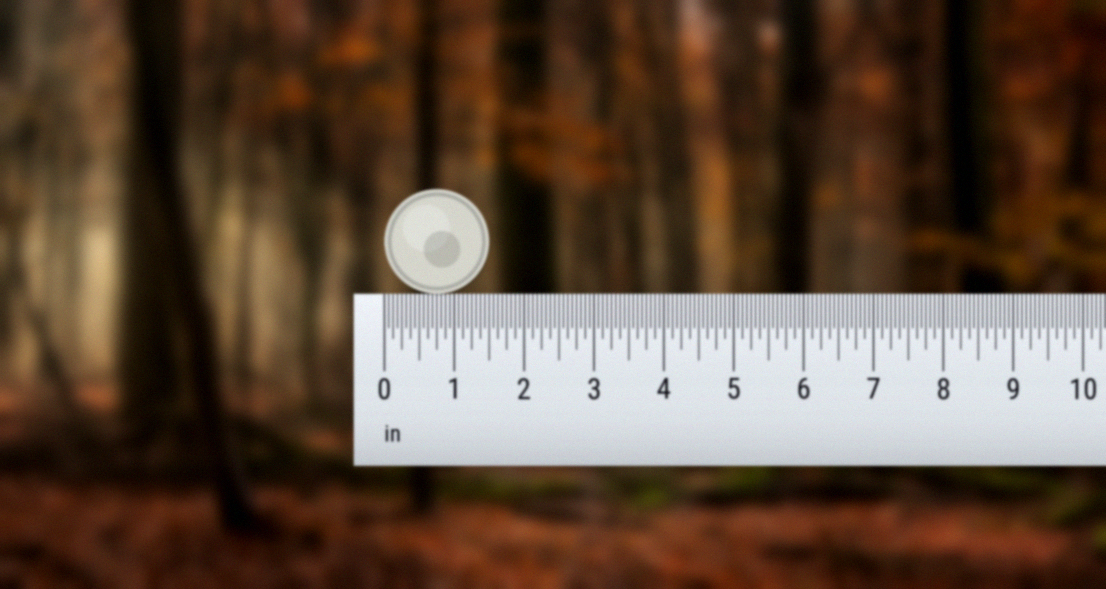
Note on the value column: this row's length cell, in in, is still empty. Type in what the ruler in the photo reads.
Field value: 1.5 in
